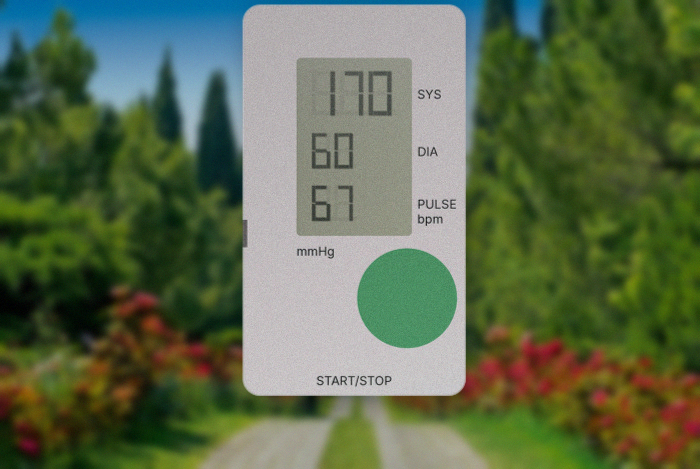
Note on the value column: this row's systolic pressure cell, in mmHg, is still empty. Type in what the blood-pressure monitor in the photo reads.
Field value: 170 mmHg
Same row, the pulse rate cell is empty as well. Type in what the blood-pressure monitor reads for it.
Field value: 67 bpm
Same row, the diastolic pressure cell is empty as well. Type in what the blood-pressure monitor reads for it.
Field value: 60 mmHg
